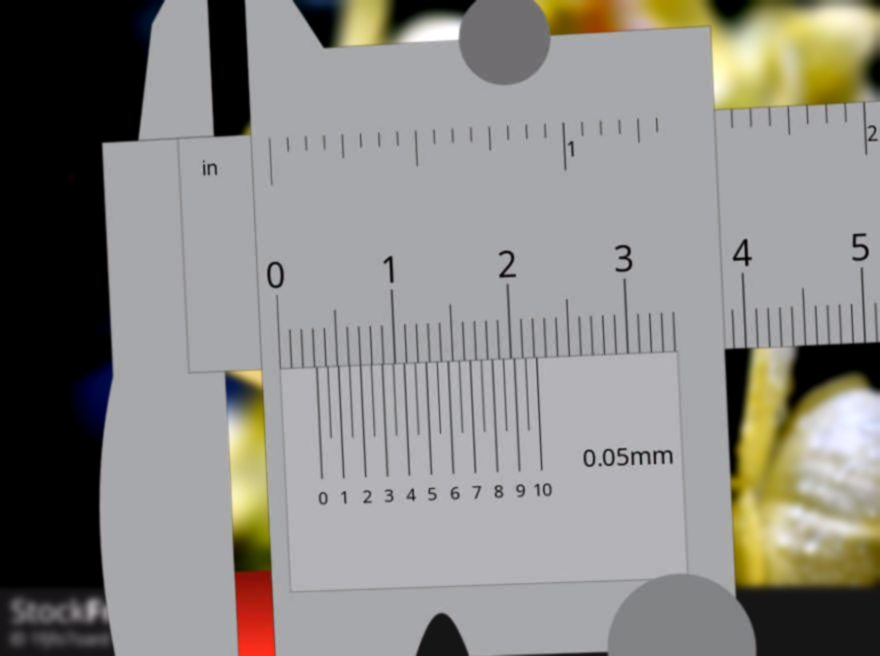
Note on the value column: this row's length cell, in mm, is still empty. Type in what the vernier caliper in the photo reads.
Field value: 3.2 mm
